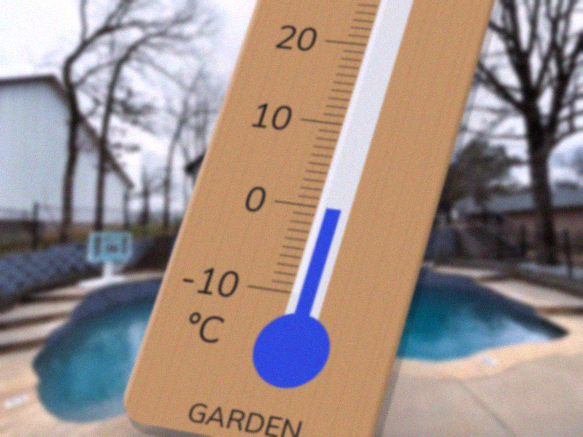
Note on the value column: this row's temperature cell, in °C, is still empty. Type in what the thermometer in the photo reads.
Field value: 0 °C
